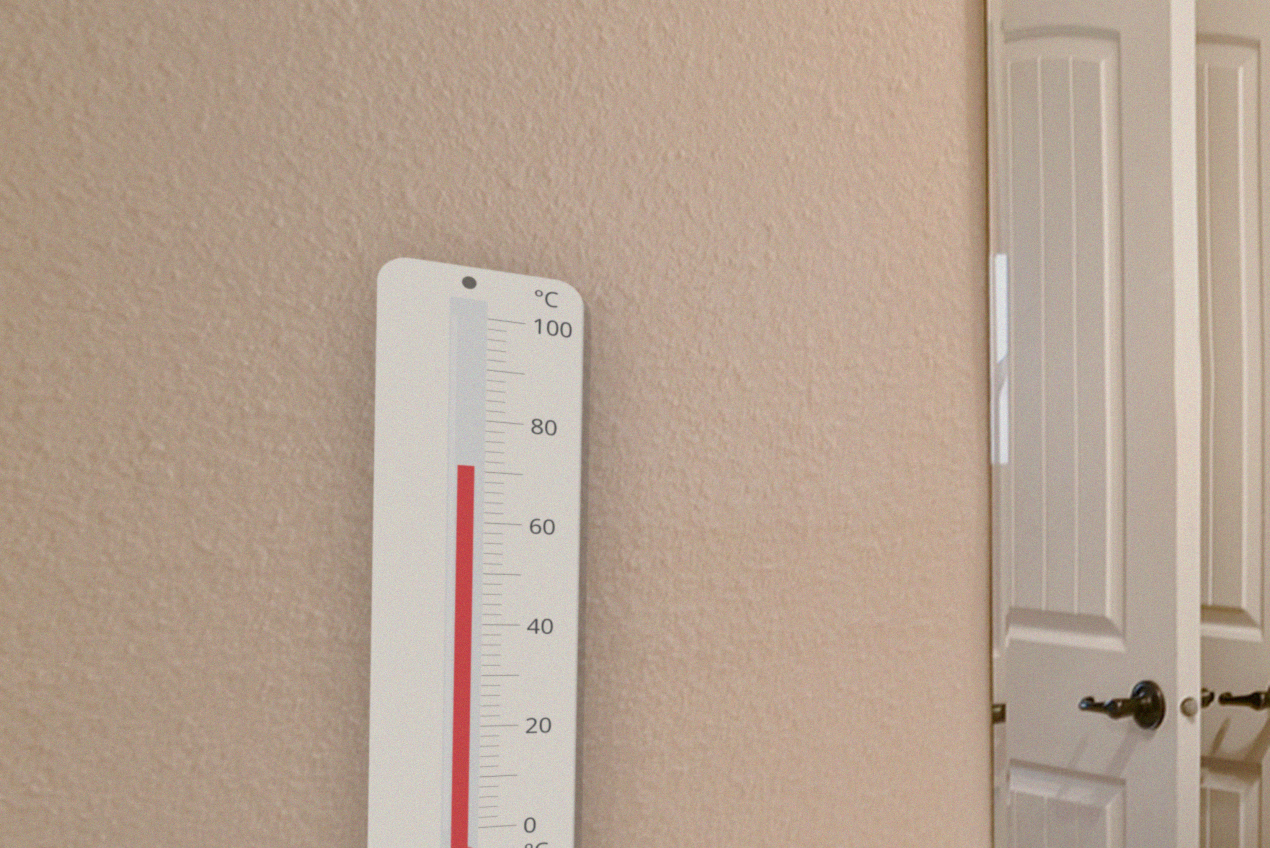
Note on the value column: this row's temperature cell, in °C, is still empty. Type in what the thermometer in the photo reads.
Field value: 71 °C
